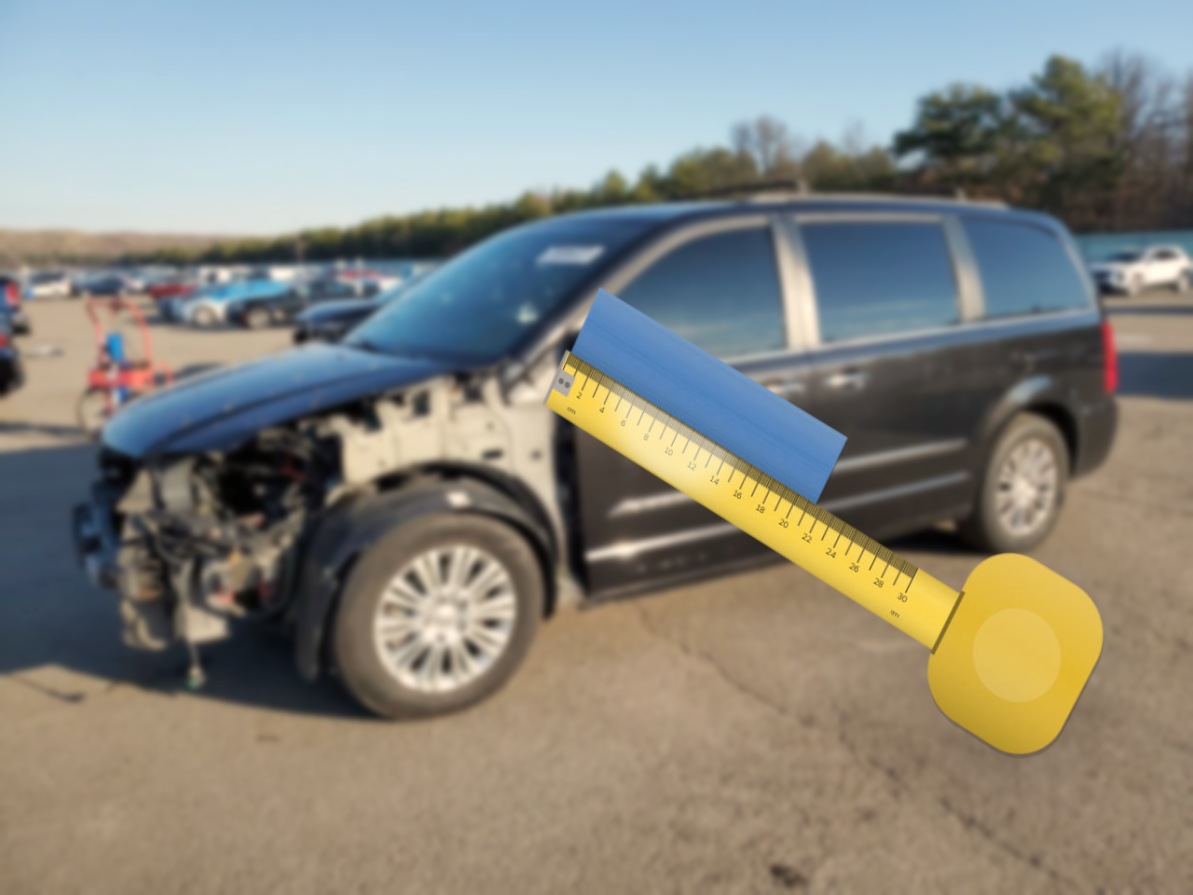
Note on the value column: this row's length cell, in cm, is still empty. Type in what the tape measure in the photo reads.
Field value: 21.5 cm
